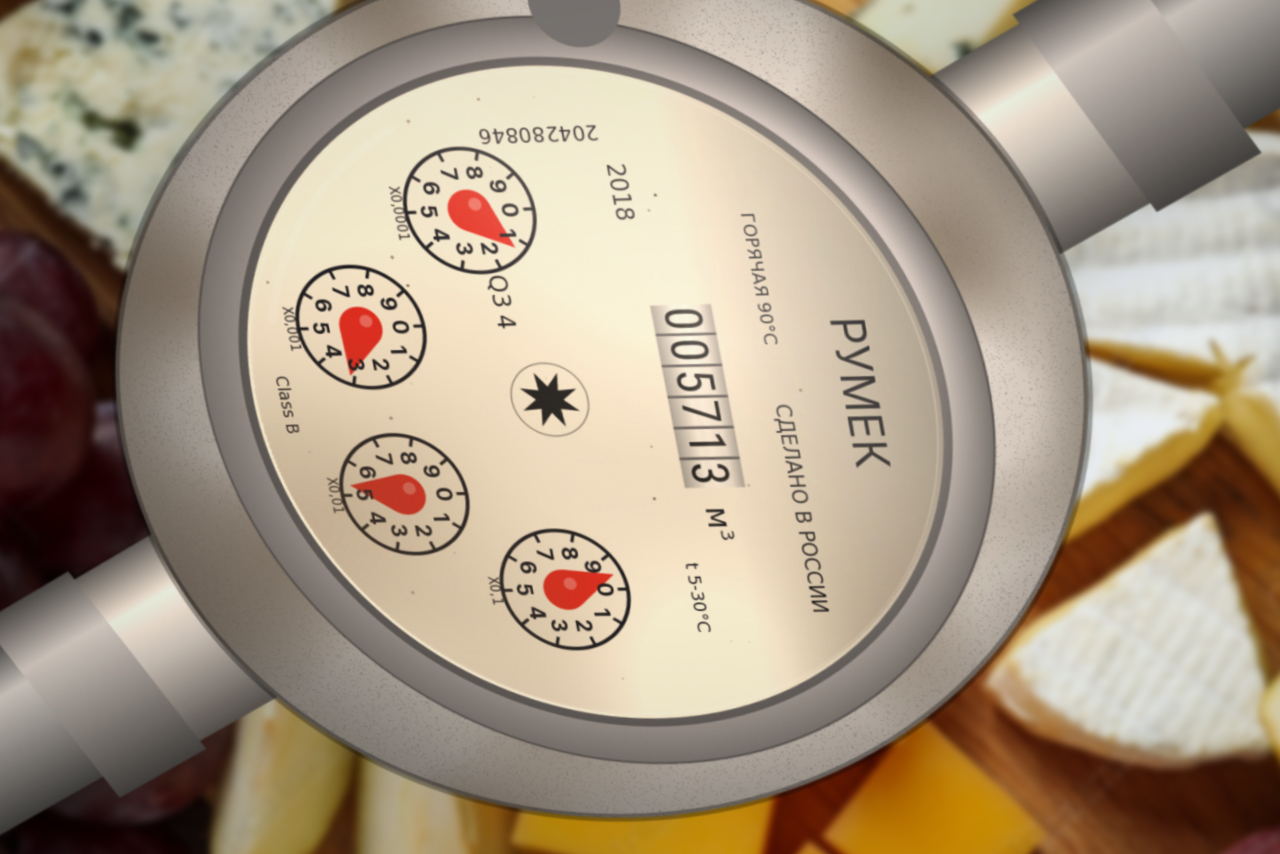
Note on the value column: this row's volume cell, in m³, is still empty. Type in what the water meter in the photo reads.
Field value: 5712.9531 m³
